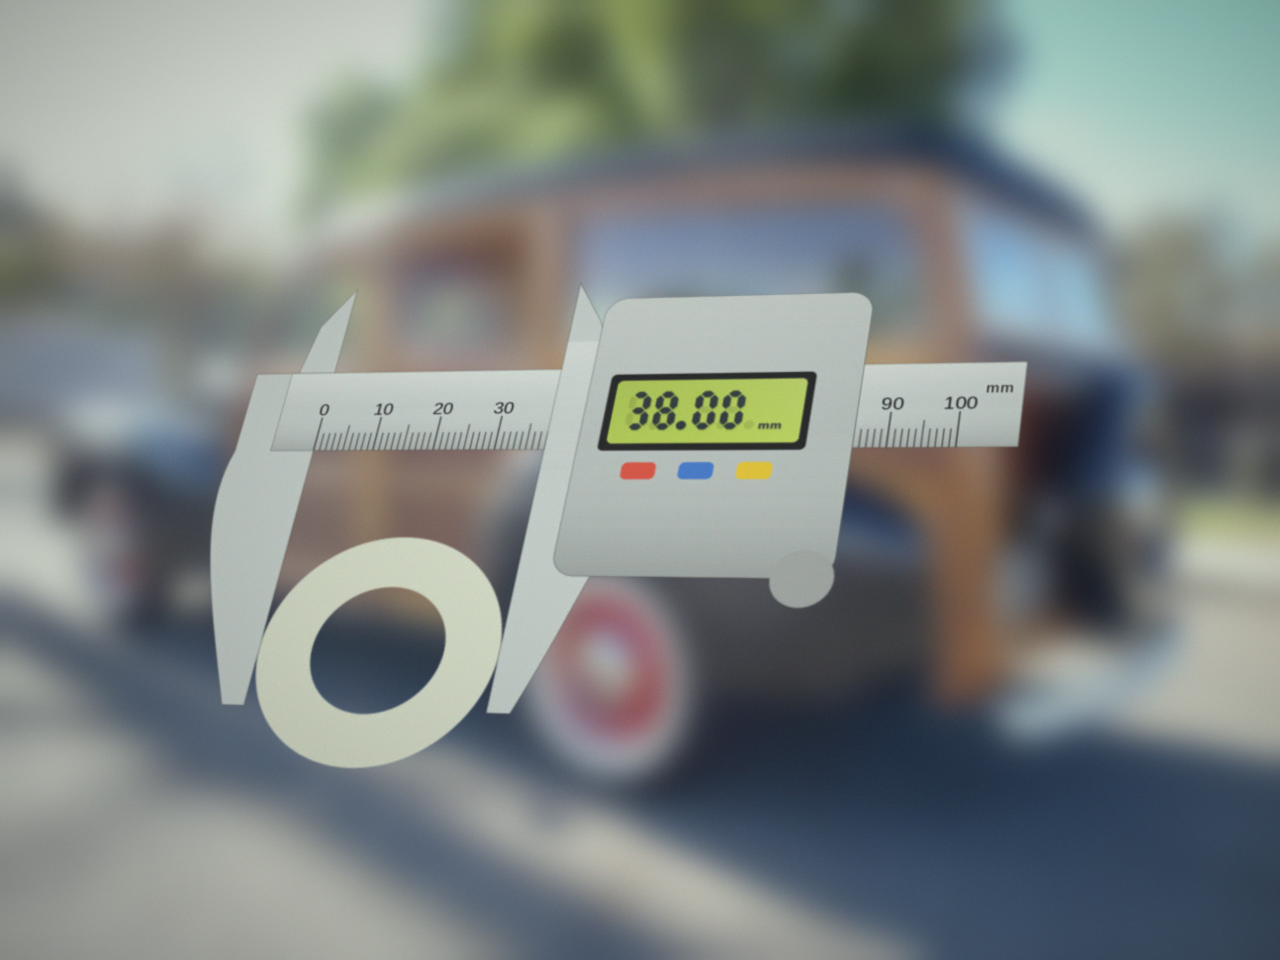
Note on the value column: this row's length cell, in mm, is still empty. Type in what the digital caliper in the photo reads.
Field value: 38.00 mm
